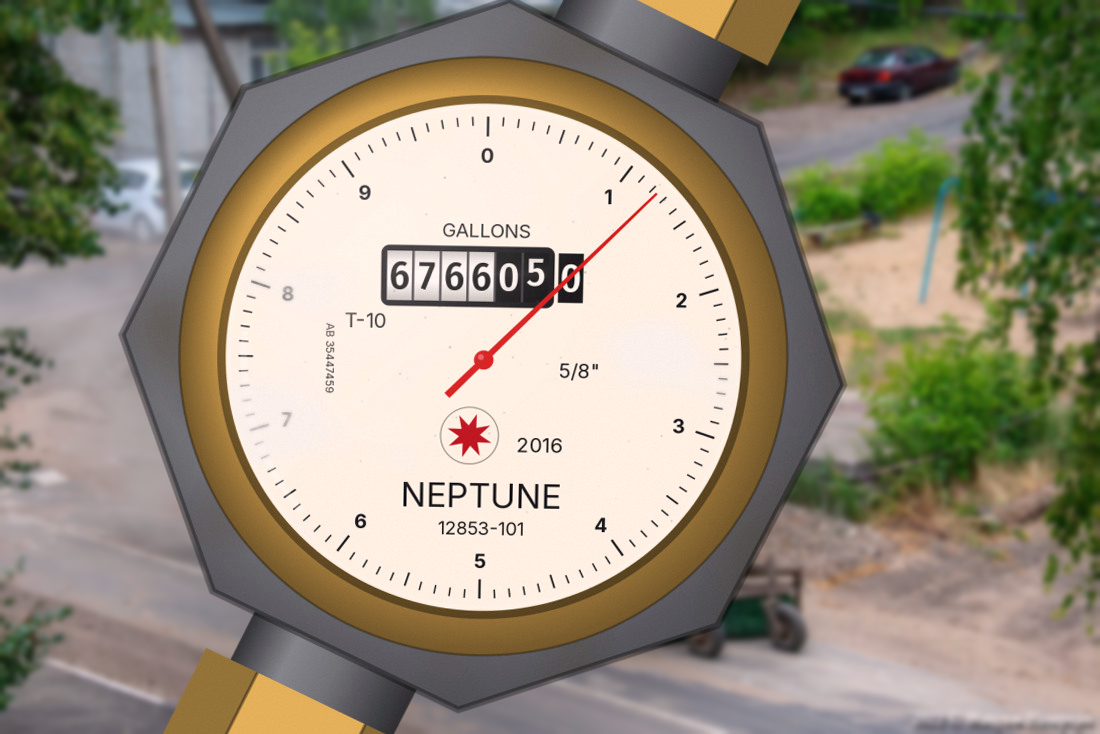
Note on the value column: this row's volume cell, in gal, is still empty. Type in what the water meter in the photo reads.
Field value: 6766051.2 gal
